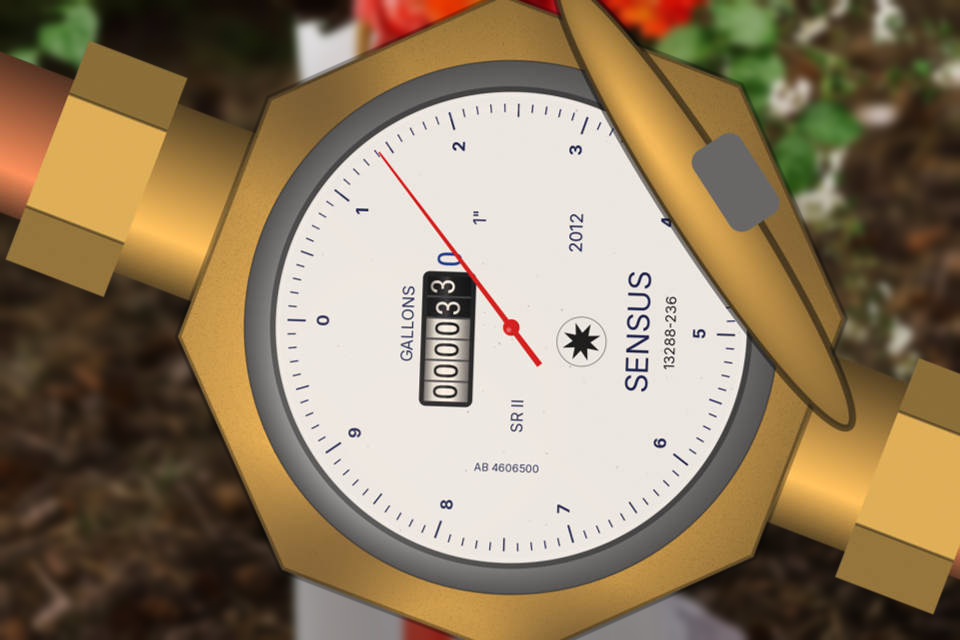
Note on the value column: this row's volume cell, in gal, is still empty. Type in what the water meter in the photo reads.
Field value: 331.4 gal
